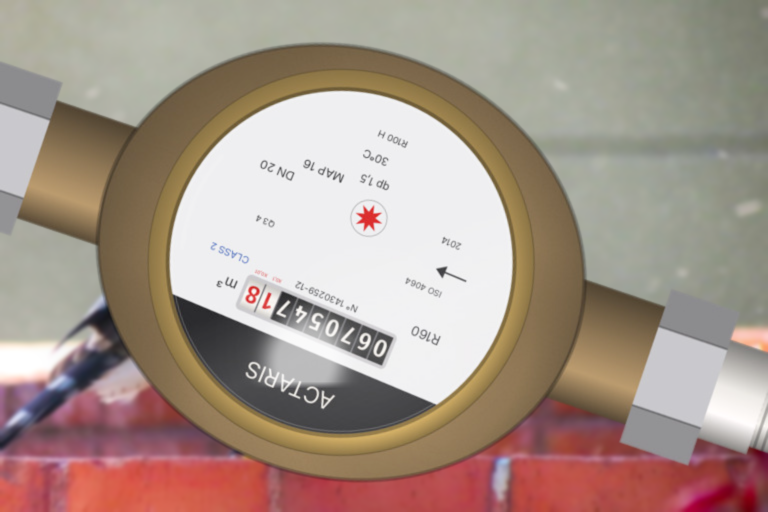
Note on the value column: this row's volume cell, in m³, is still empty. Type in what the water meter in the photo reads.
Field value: 670547.18 m³
